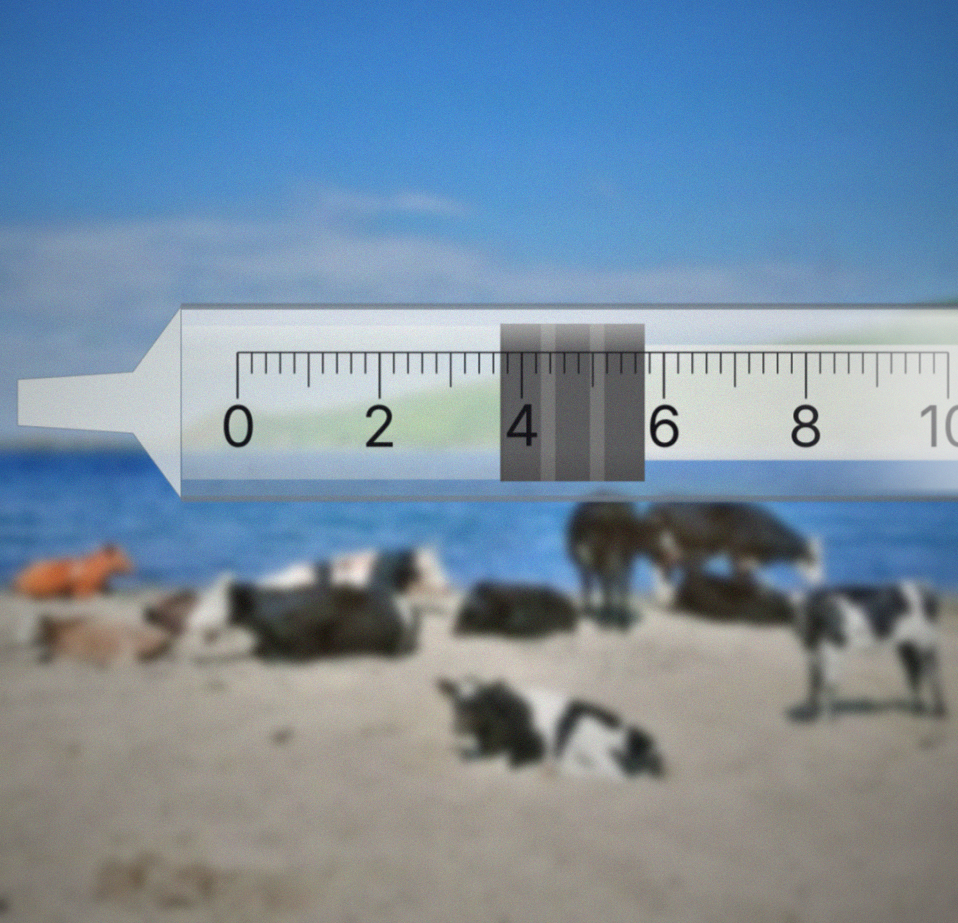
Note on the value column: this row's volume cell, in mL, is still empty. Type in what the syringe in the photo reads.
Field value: 3.7 mL
